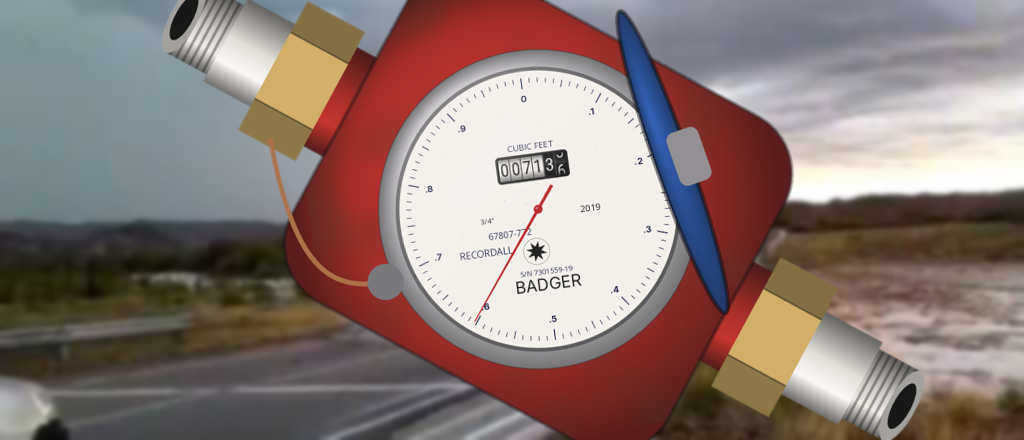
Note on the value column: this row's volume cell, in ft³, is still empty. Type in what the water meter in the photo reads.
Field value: 7135.60 ft³
